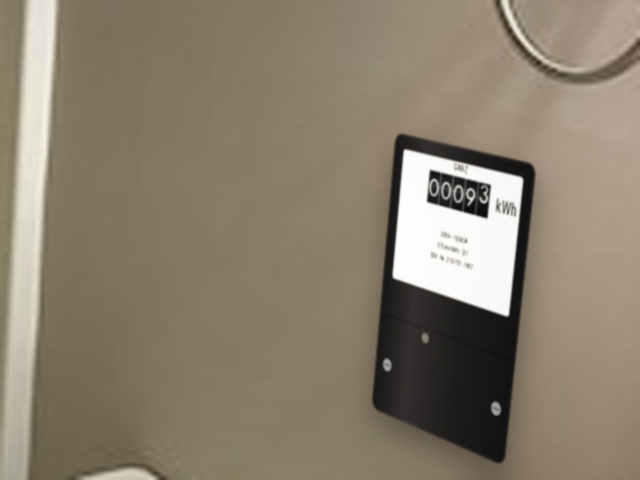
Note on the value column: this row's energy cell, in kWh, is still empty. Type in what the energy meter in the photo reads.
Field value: 93 kWh
